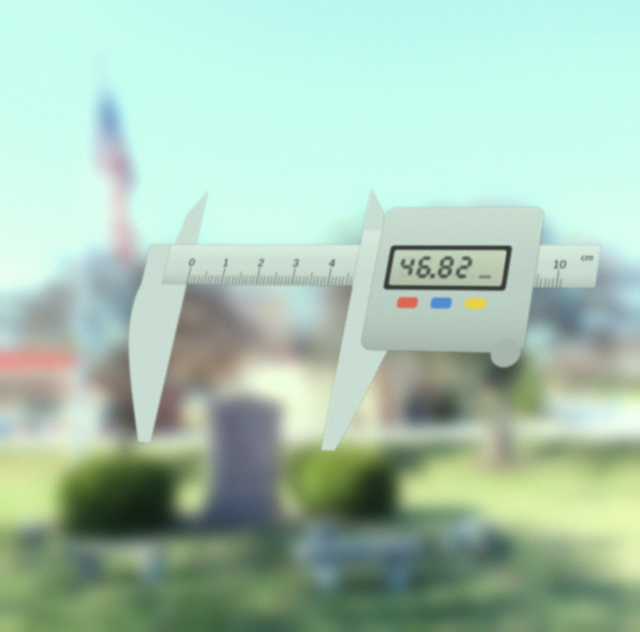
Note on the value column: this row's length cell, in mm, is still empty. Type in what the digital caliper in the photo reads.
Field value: 46.82 mm
